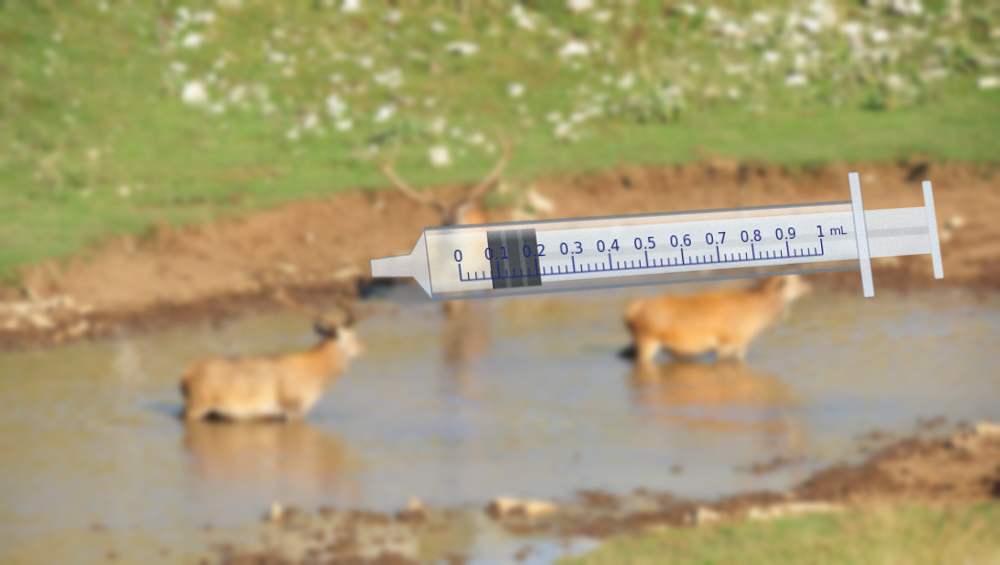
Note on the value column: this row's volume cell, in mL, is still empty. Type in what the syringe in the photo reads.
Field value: 0.08 mL
